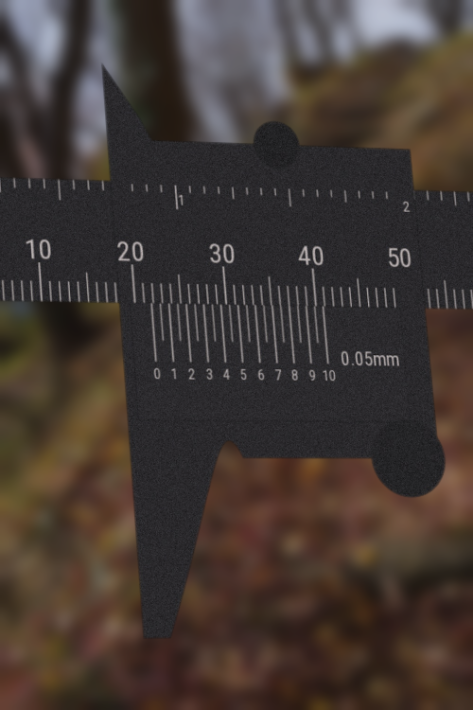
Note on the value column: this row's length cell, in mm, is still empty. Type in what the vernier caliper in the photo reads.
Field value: 21.8 mm
